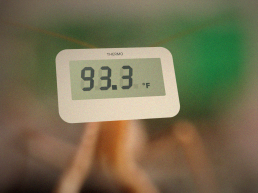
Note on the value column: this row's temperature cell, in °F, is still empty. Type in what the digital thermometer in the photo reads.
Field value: 93.3 °F
